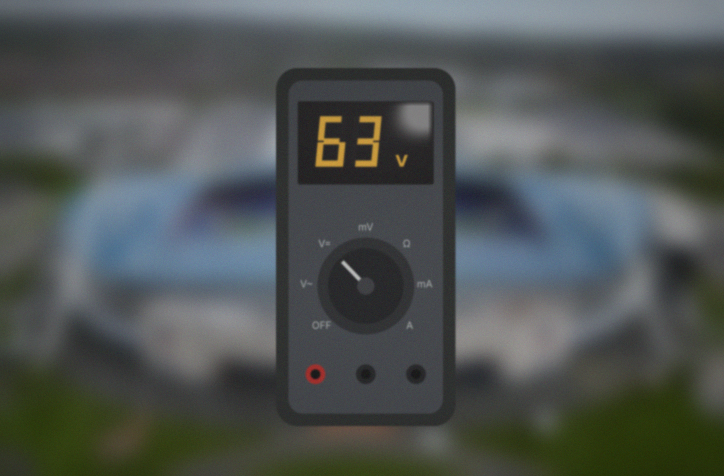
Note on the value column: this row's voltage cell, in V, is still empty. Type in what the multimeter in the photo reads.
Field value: 63 V
